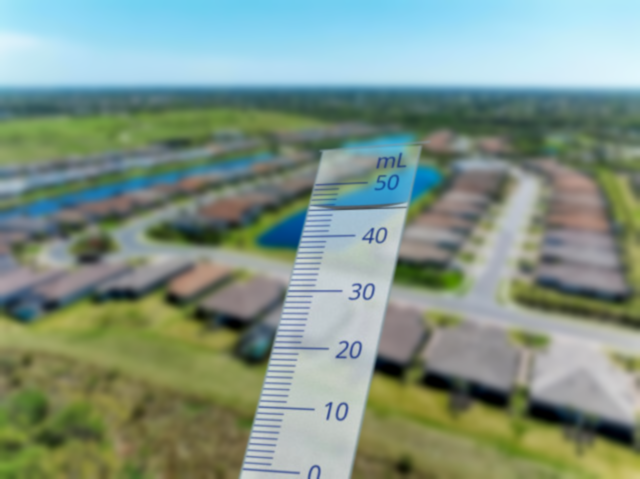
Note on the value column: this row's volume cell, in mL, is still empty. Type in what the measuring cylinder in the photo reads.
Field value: 45 mL
